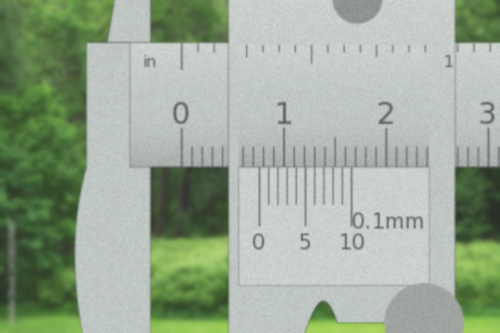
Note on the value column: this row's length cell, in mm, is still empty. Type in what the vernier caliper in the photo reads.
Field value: 7.6 mm
